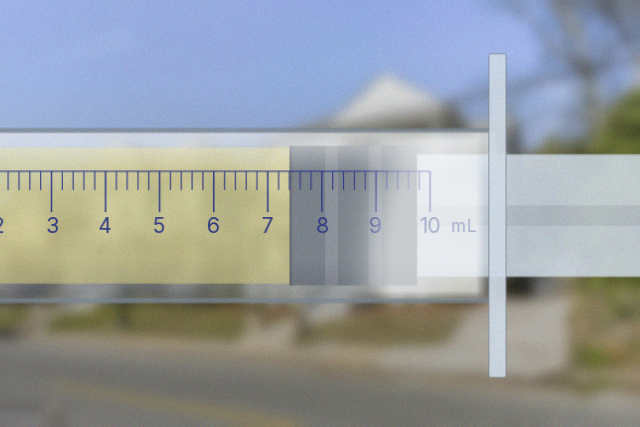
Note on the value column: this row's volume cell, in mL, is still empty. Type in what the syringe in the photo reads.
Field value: 7.4 mL
